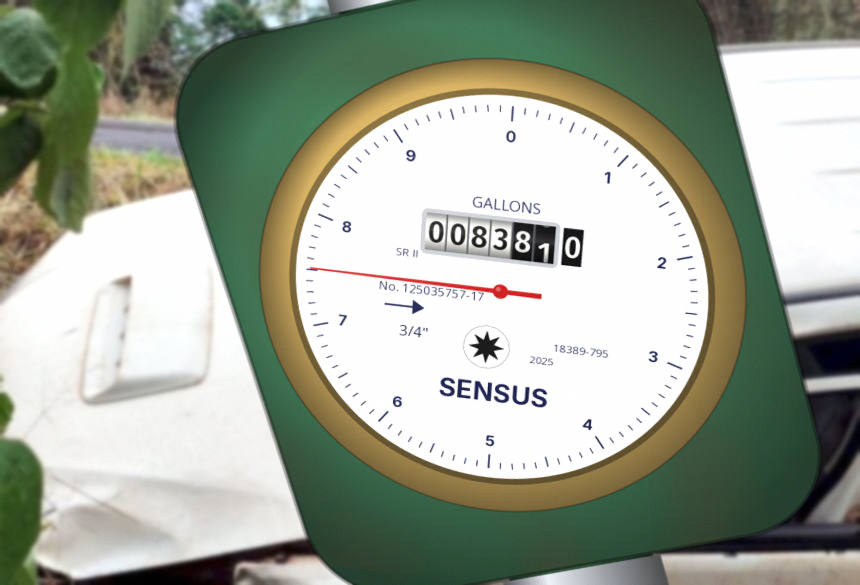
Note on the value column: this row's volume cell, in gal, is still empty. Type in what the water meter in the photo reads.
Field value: 83807.5 gal
